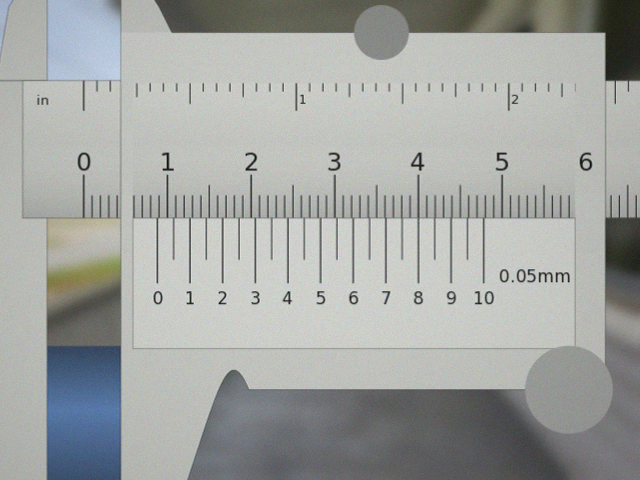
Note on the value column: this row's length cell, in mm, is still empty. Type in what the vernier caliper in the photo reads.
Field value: 8.8 mm
